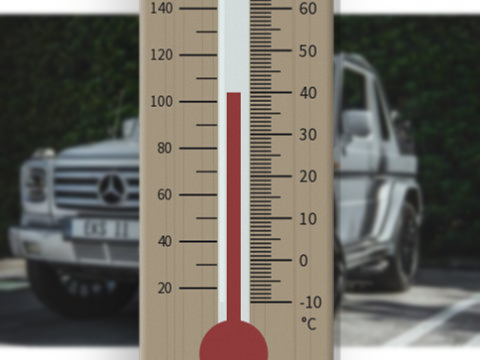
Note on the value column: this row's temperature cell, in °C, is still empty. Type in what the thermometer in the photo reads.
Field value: 40 °C
